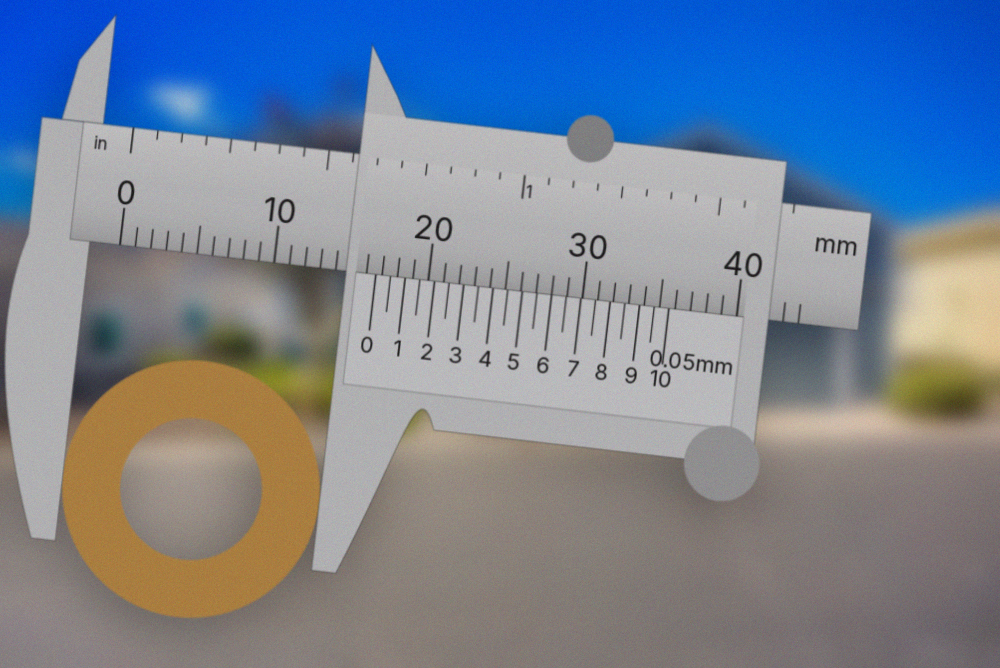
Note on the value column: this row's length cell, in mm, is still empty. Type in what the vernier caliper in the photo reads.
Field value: 16.6 mm
